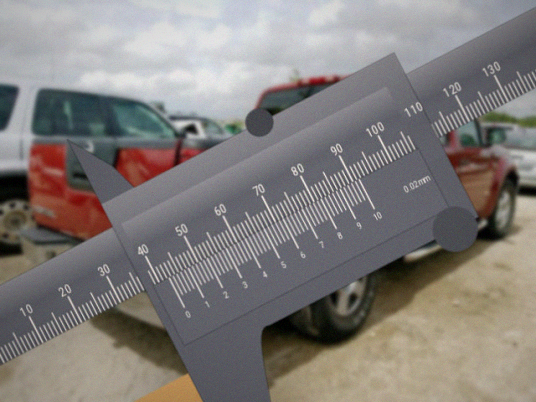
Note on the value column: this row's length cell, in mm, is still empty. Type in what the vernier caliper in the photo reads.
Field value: 42.5 mm
